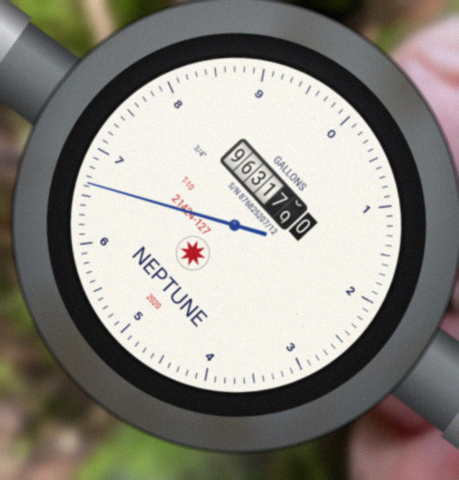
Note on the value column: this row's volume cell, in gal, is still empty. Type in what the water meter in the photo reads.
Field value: 9631786.6 gal
